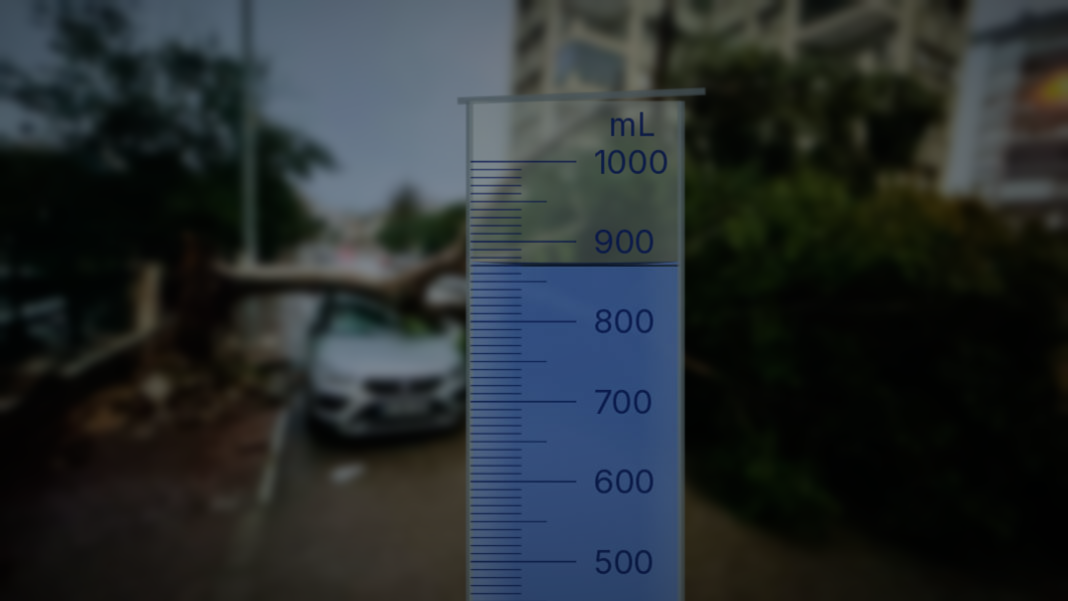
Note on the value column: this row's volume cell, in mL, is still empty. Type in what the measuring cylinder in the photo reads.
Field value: 870 mL
